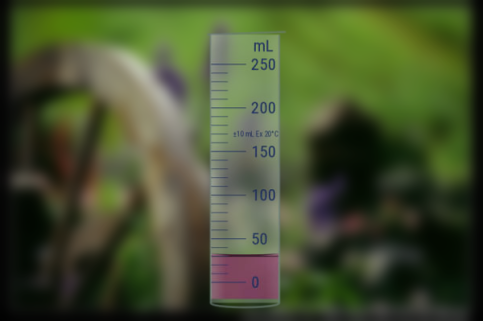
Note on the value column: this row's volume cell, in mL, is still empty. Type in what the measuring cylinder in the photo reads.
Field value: 30 mL
